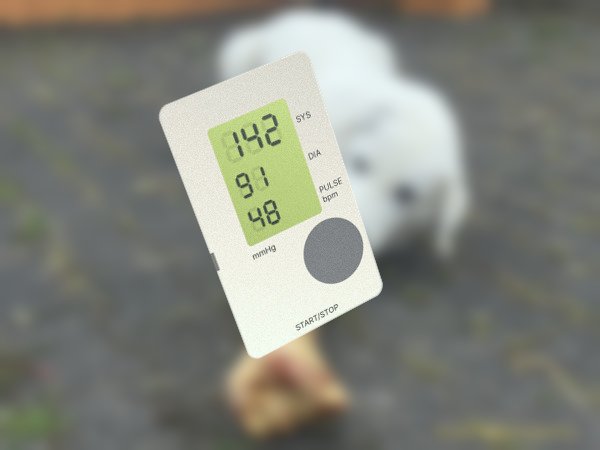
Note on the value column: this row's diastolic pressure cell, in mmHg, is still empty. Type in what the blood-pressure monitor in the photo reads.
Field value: 91 mmHg
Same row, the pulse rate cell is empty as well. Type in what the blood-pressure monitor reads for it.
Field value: 48 bpm
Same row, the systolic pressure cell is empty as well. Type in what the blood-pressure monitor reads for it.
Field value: 142 mmHg
